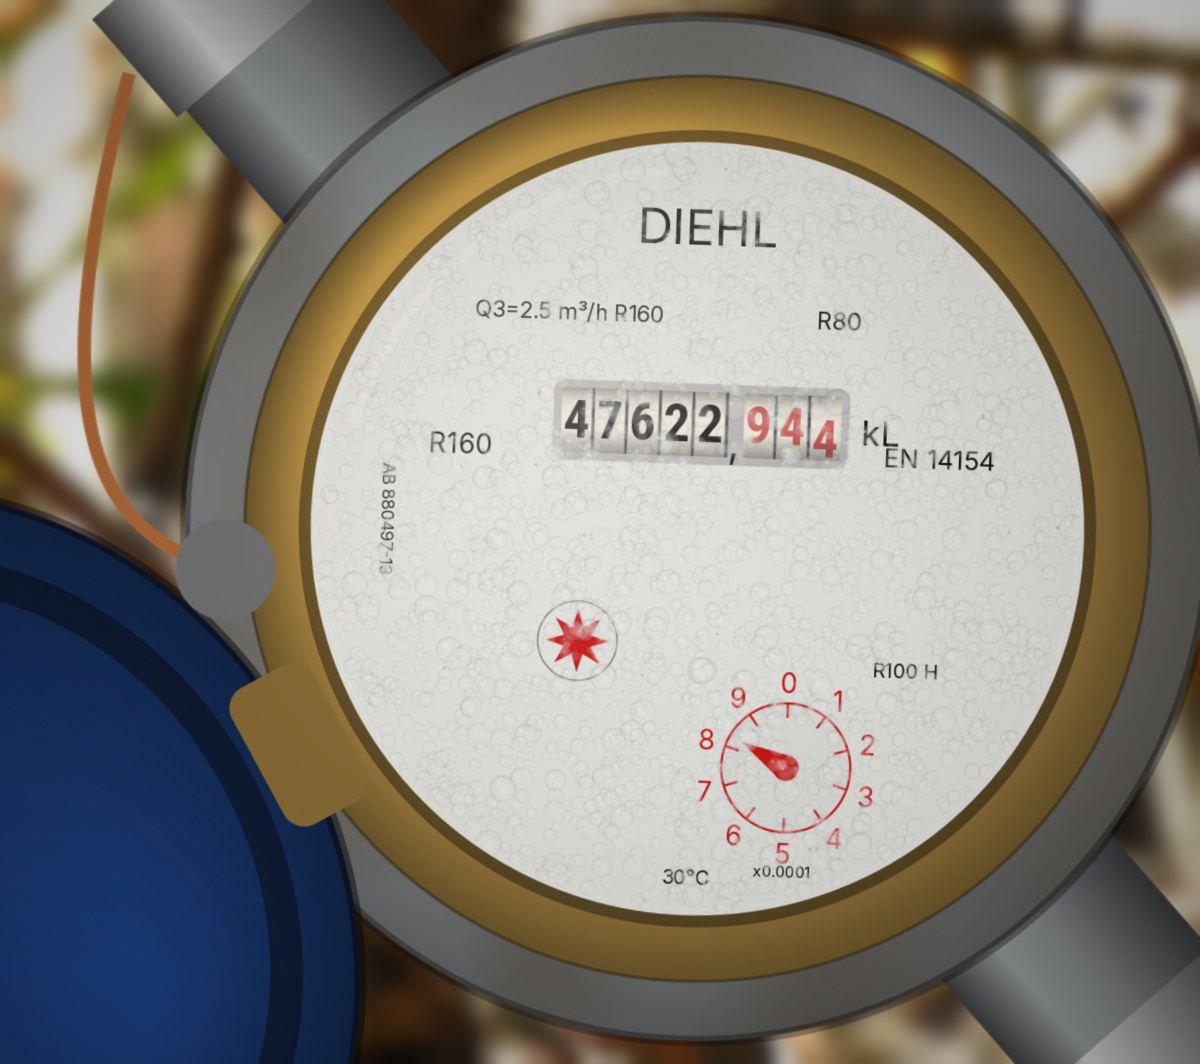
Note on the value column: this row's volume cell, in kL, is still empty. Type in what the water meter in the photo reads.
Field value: 47622.9438 kL
